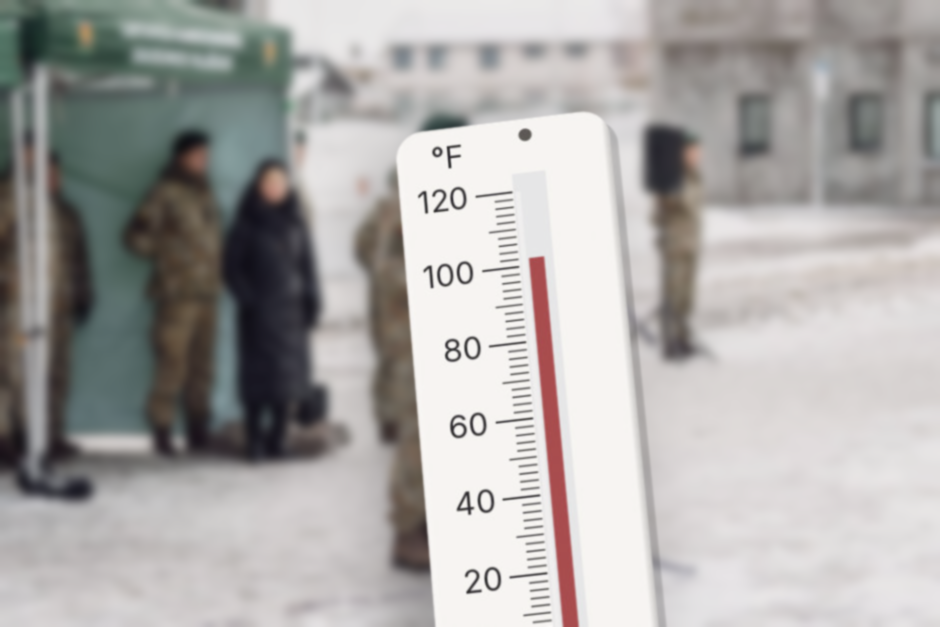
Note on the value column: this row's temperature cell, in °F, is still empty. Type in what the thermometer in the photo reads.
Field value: 102 °F
